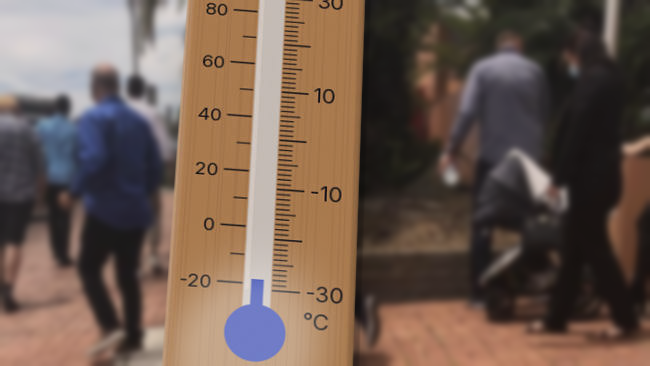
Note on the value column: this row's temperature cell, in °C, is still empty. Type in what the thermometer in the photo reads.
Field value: -28 °C
